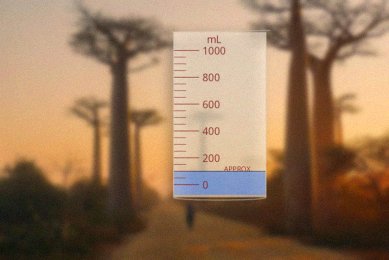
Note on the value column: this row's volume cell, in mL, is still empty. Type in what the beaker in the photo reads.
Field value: 100 mL
